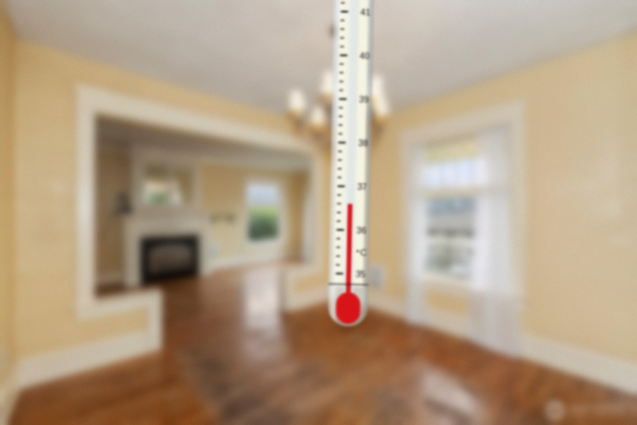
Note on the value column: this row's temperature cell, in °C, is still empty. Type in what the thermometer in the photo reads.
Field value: 36.6 °C
